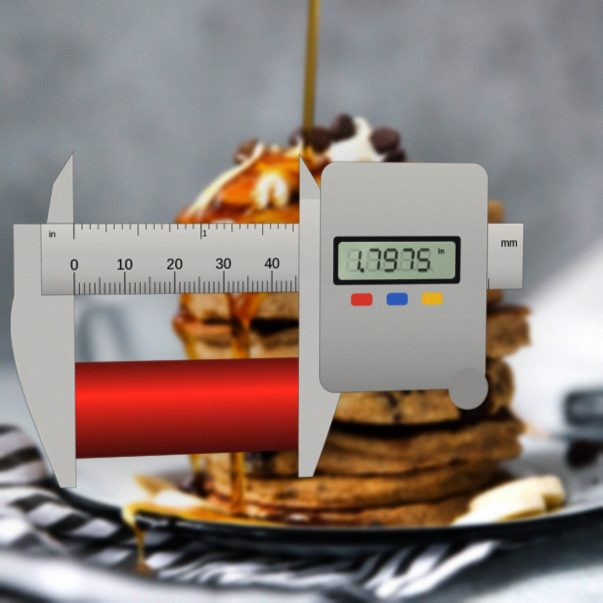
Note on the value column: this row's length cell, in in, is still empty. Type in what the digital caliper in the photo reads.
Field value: 1.7975 in
